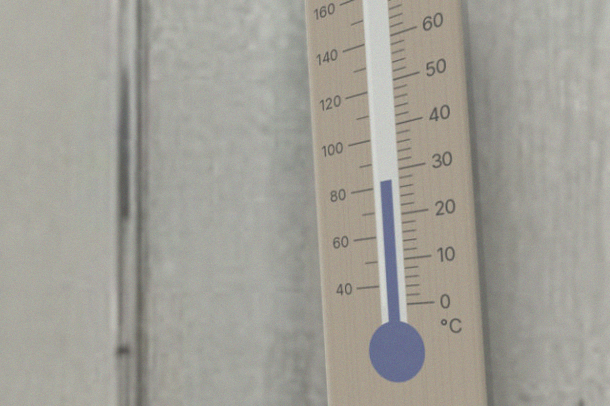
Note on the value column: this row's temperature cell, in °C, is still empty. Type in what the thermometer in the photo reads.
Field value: 28 °C
